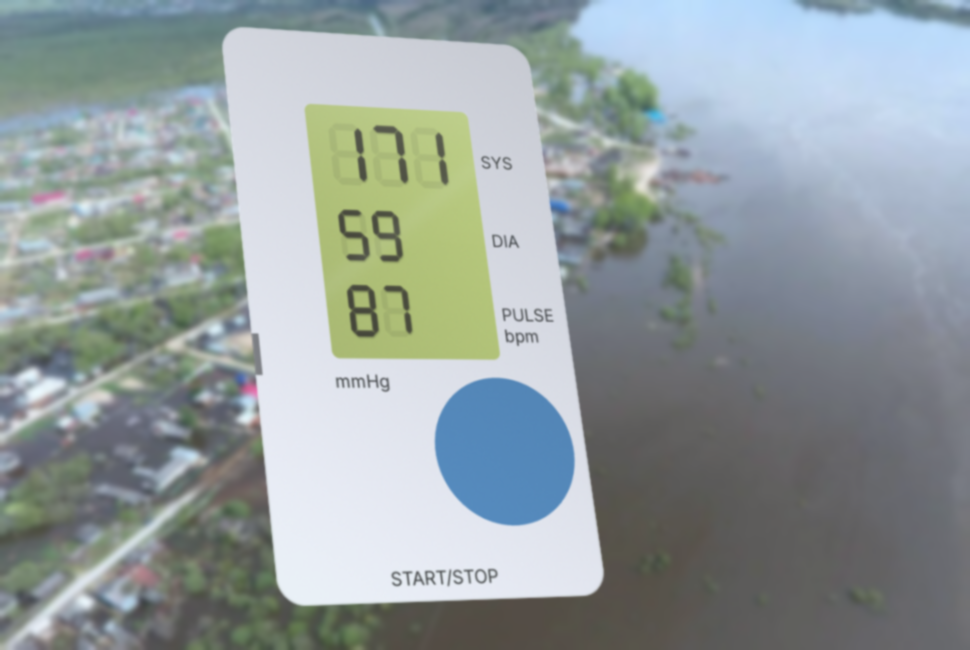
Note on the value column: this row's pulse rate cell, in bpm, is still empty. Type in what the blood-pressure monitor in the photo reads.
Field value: 87 bpm
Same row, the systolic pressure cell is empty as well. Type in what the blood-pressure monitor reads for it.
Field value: 171 mmHg
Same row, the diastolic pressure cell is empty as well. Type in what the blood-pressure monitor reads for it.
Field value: 59 mmHg
